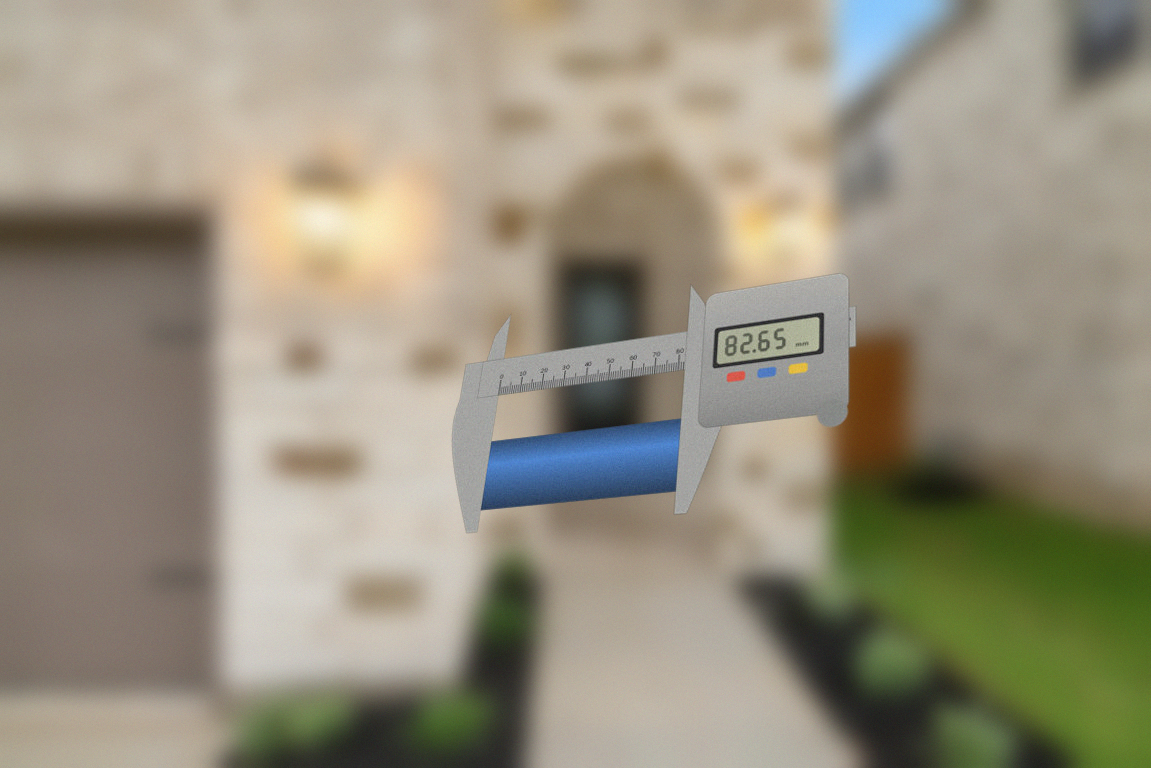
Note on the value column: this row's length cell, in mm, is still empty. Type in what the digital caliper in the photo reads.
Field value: 82.65 mm
